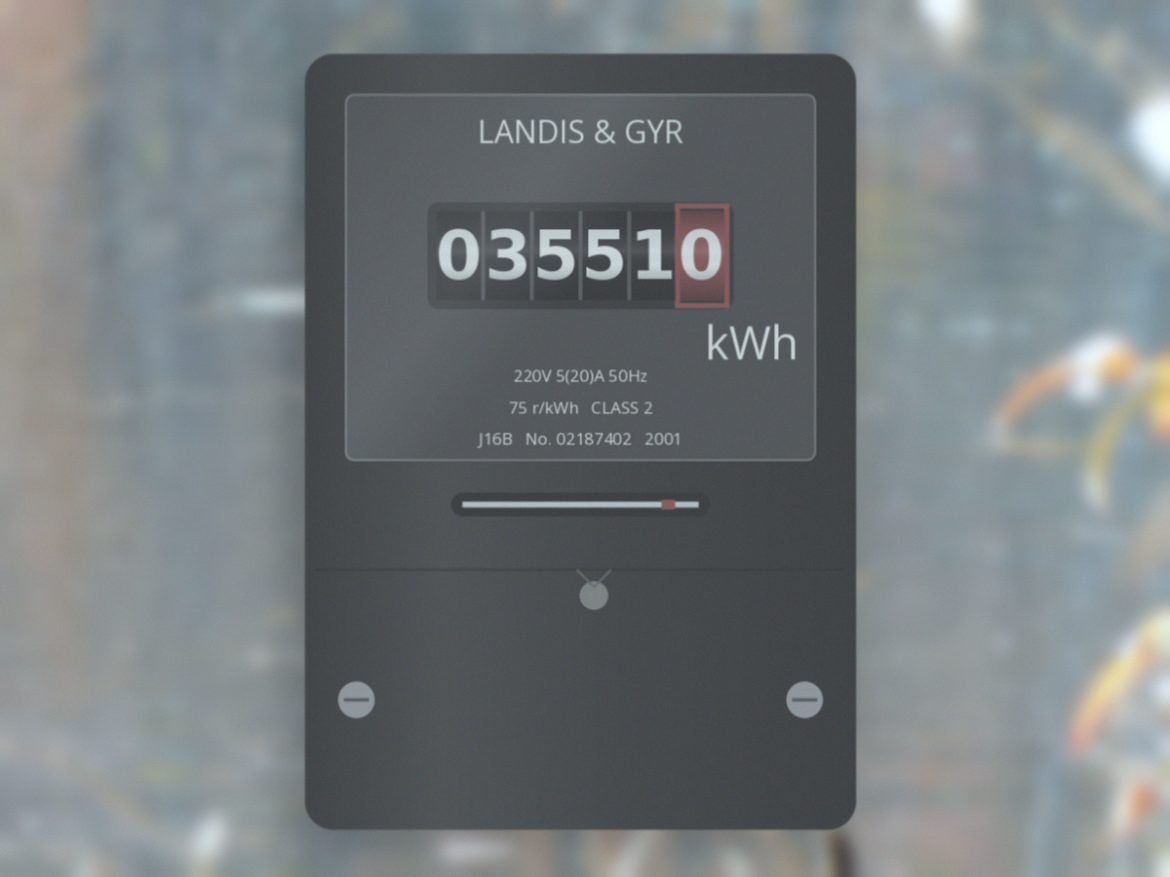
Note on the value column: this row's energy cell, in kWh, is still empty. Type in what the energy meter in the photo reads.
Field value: 3551.0 kWh
